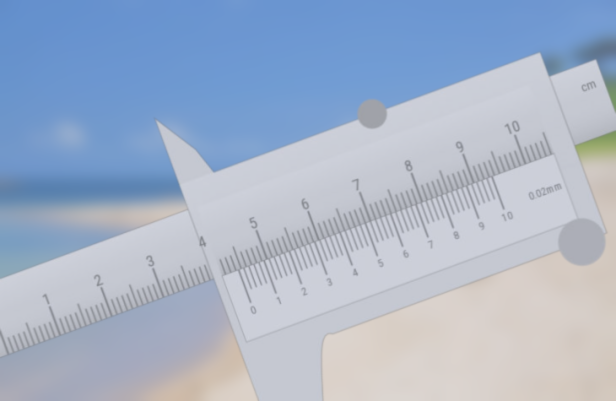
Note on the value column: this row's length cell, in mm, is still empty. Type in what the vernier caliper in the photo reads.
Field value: 44.5 mm
